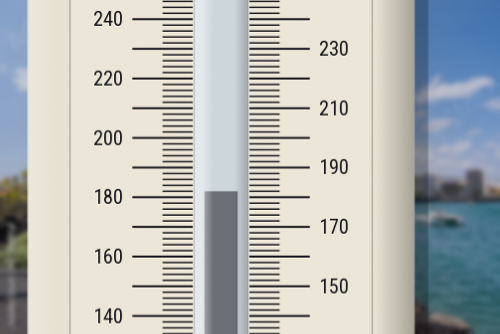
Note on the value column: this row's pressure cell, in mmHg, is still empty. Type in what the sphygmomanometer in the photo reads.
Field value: 182 mmHg
